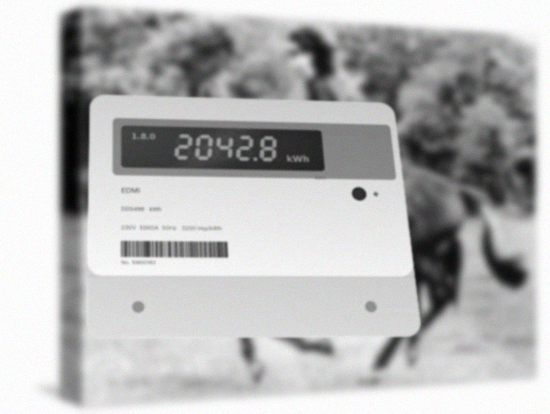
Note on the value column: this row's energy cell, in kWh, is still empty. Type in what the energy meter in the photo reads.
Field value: 2042.8 kWh
